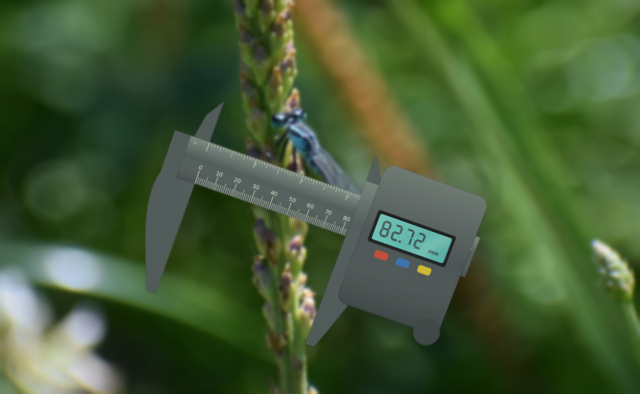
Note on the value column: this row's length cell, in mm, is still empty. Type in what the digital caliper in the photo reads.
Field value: 82.72 mm
